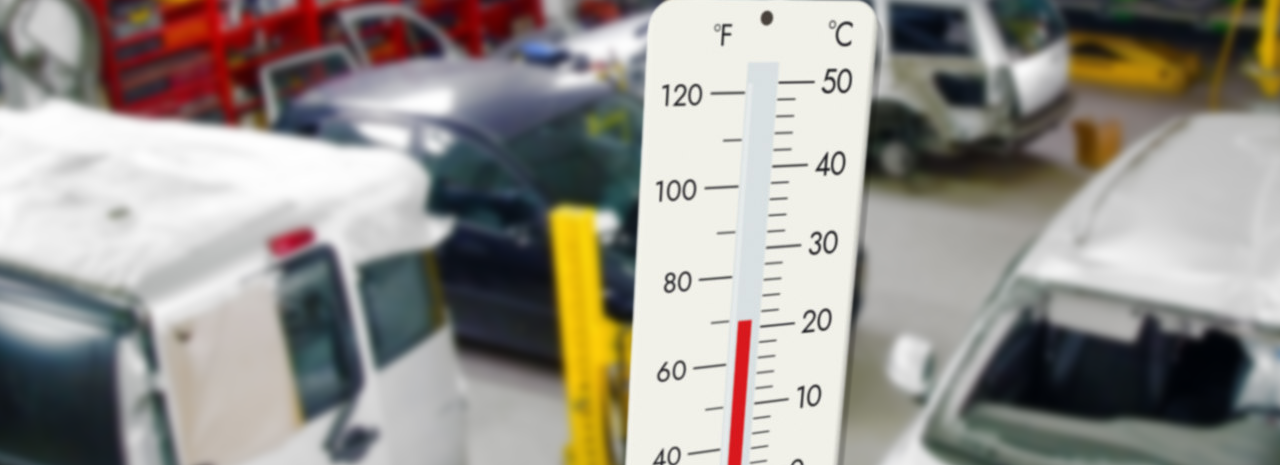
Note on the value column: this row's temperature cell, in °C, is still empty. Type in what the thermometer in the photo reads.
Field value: 21 °C
